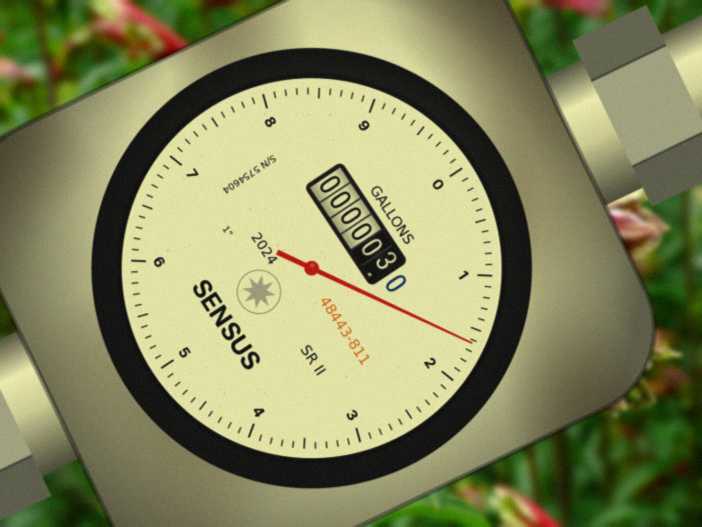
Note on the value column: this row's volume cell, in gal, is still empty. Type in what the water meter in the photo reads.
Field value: 31.6 gal
